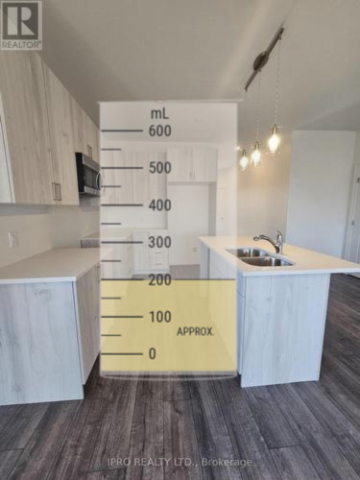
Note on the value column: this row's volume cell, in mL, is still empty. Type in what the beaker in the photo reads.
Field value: 200 mL
